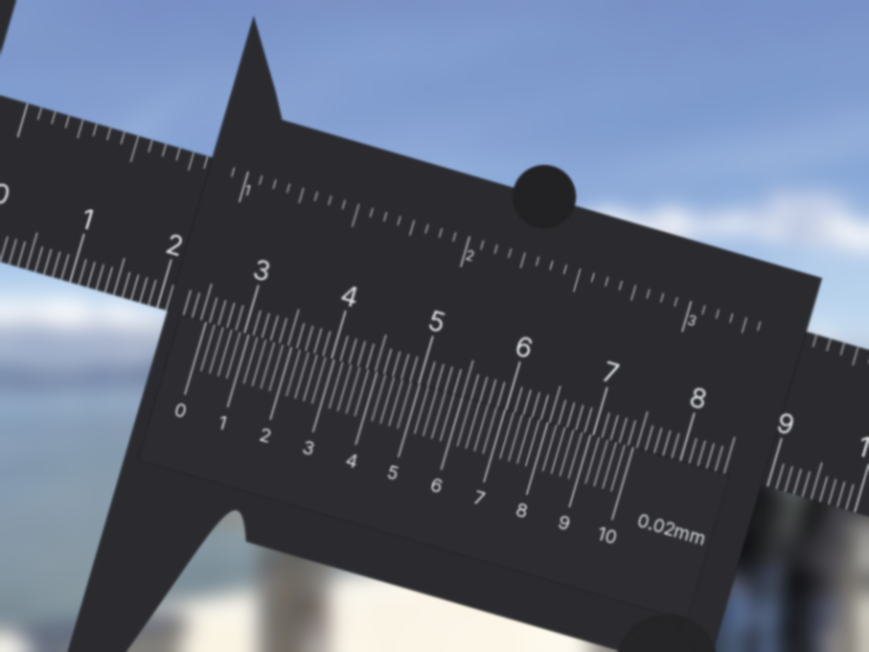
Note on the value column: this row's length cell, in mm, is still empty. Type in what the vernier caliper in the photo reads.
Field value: 25.6 mm
